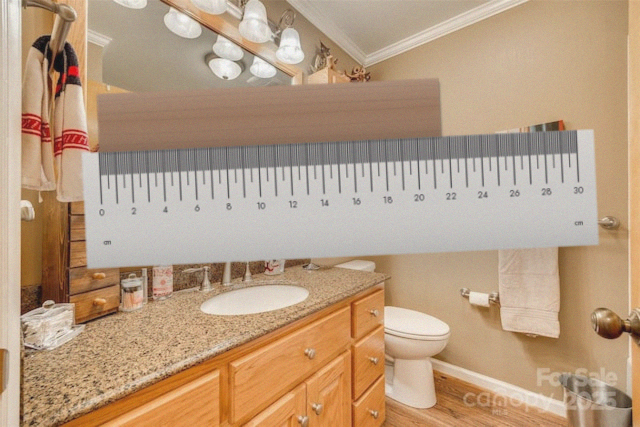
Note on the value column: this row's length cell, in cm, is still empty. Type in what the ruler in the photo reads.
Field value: 21.5 cm
